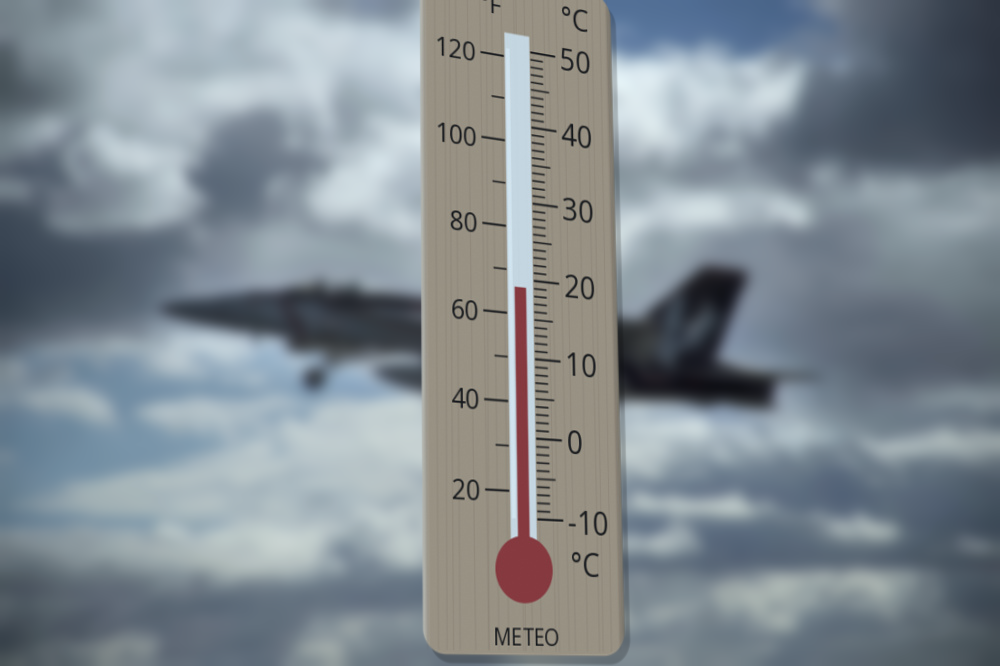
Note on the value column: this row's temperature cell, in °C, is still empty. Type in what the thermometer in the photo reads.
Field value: 19 °C
